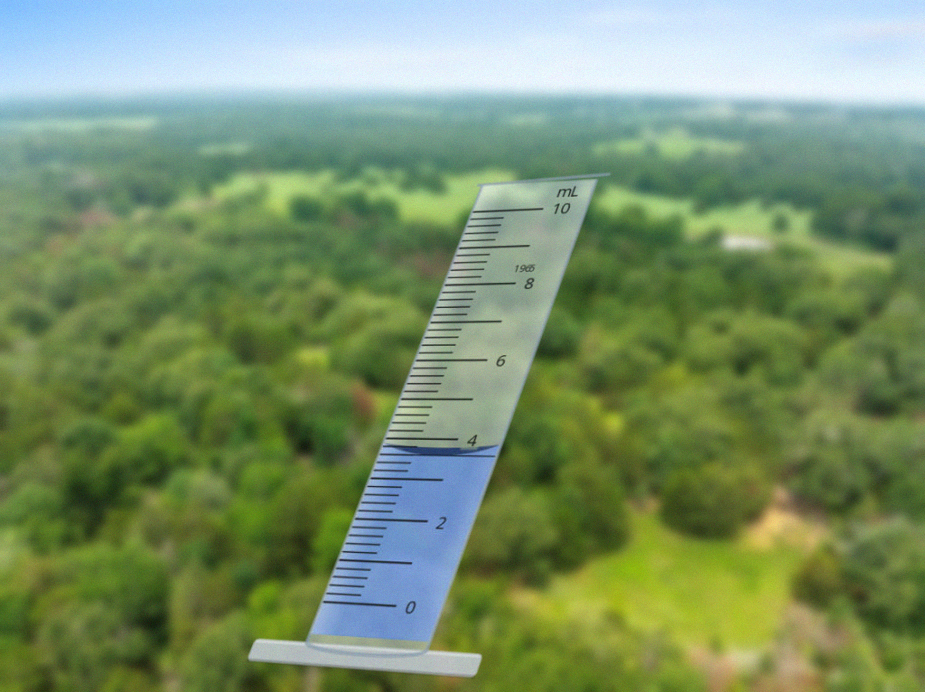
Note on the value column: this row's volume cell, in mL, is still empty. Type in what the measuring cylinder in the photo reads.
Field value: 3.6 mL
